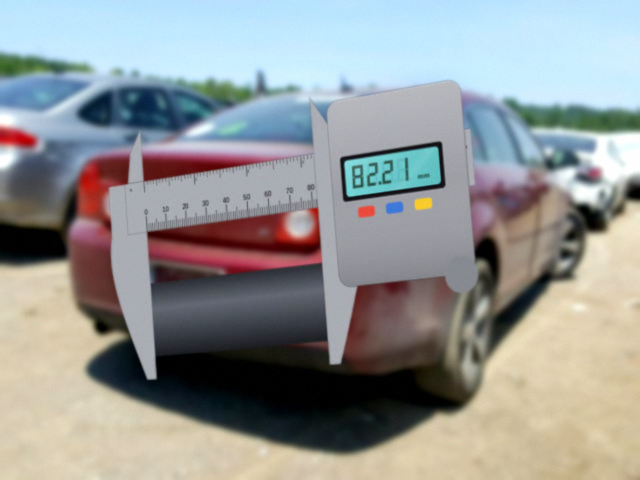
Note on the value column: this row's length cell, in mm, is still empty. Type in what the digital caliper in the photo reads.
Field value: 82.21 mm
